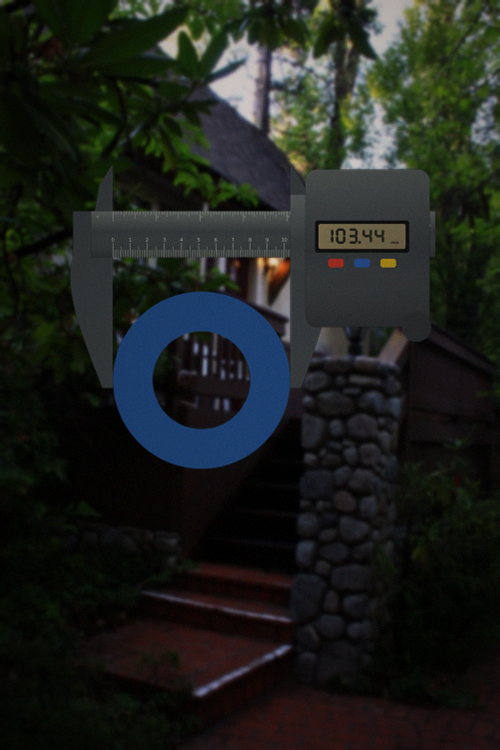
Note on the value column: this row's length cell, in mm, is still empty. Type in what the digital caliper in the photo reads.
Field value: 103.44 mm
